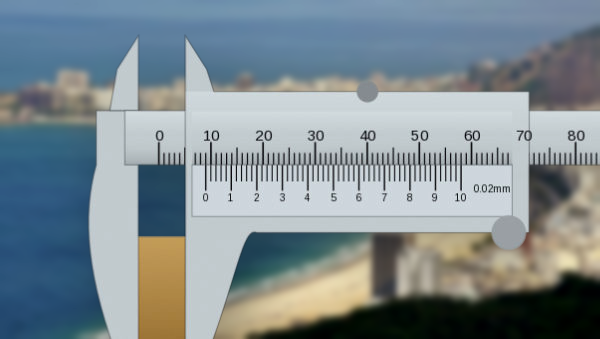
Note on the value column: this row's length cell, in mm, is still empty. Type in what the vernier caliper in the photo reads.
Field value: 9.0 mm
